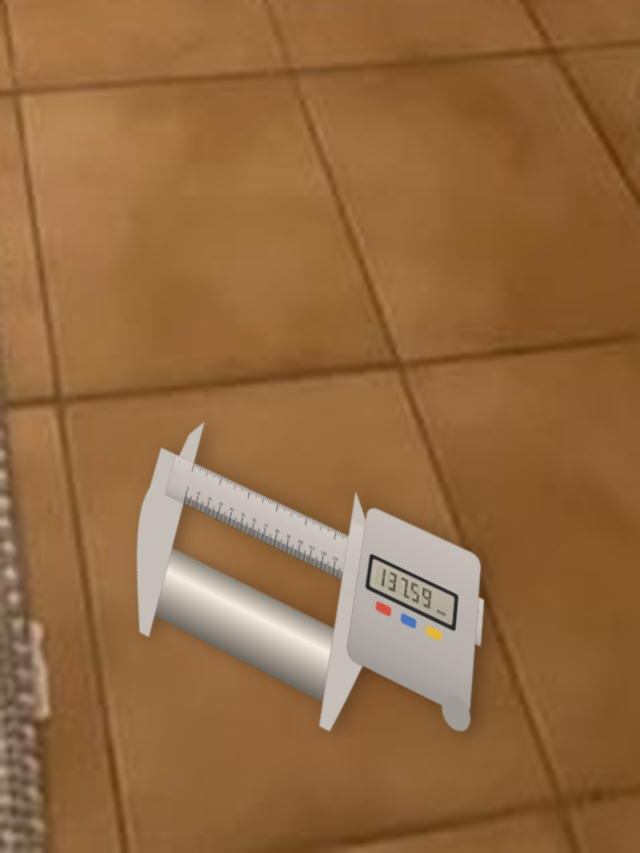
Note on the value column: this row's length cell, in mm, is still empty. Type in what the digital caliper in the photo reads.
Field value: 137.59 mm
